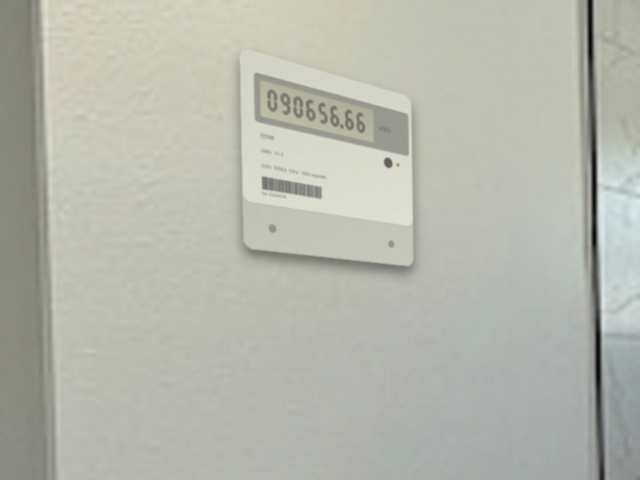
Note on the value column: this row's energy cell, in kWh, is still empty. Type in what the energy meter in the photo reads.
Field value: 90656.66 kWh
